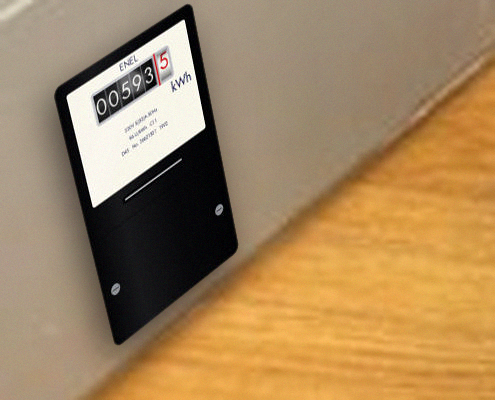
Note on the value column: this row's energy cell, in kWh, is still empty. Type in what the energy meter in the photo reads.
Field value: 593.5 kWh
